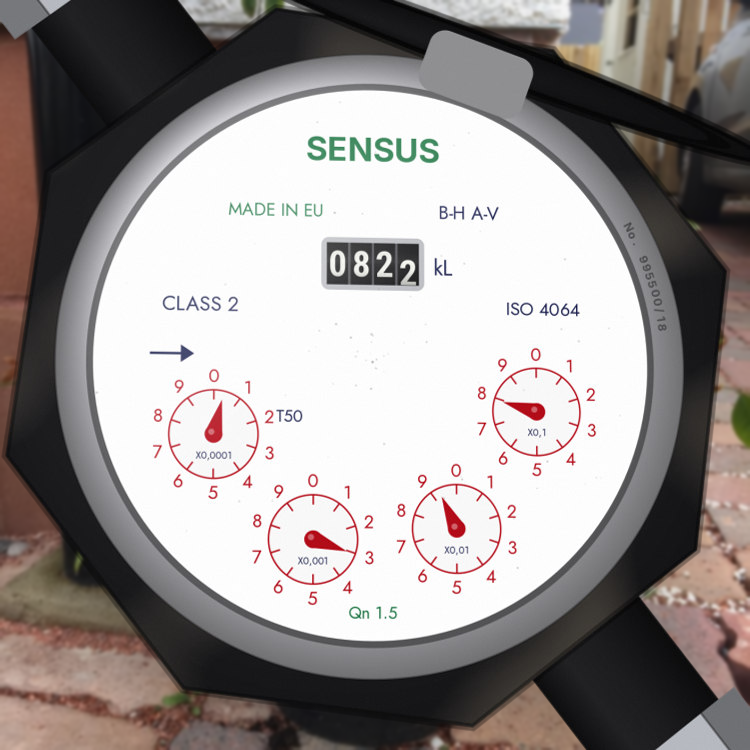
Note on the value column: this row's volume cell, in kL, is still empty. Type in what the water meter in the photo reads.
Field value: 821.7930 kL
